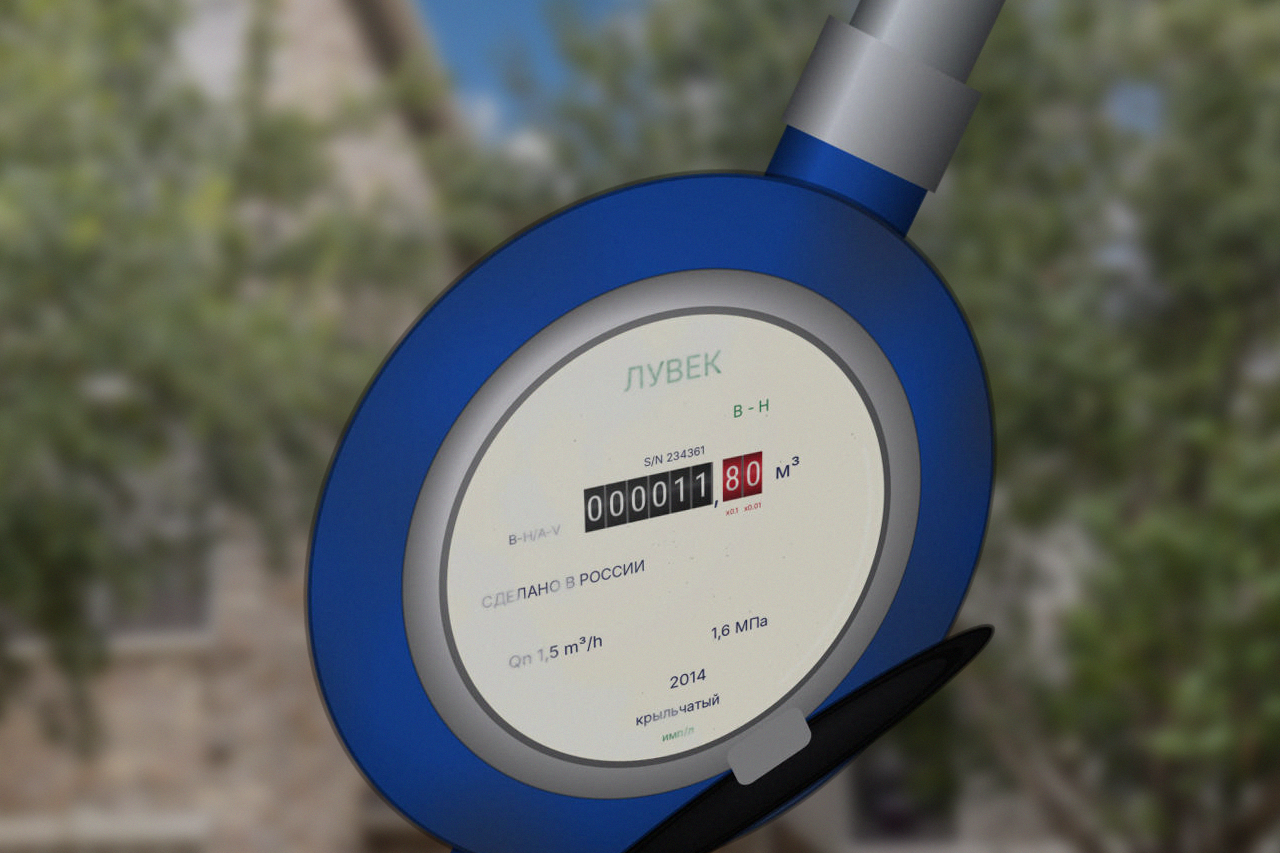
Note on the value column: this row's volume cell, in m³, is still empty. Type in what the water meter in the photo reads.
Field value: 11.80 m³
